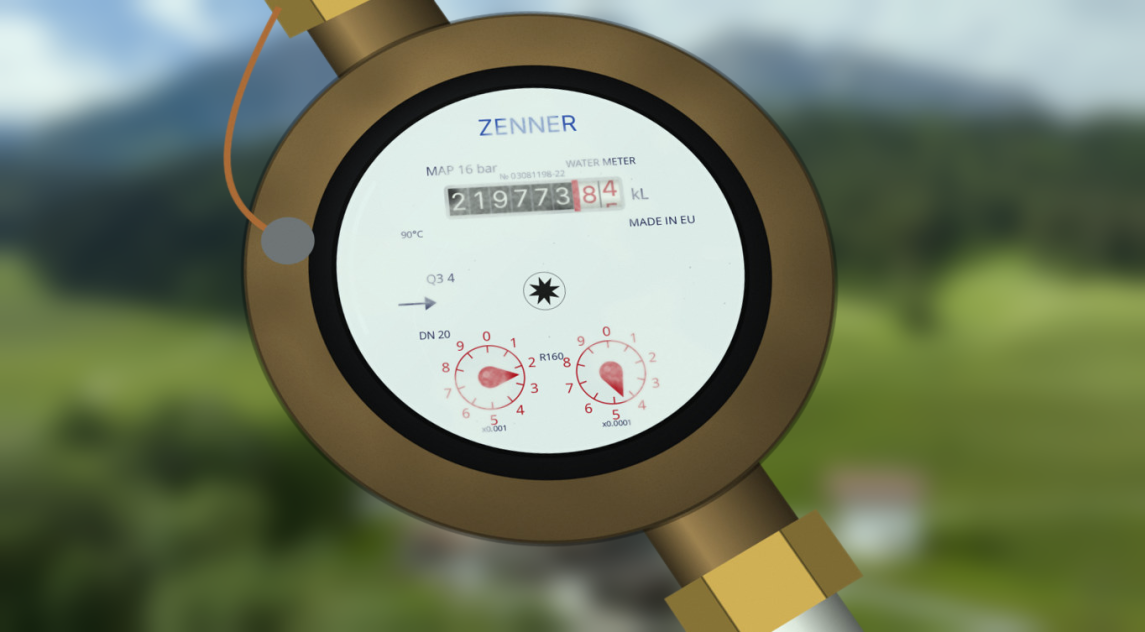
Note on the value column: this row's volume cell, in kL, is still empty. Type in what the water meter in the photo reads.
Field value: 219773.8424 kL
